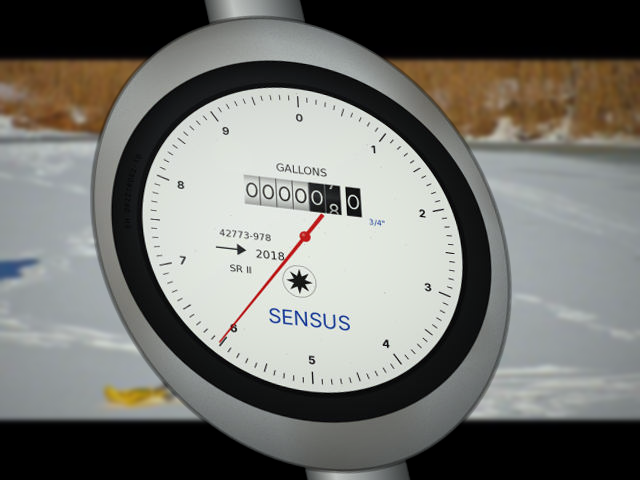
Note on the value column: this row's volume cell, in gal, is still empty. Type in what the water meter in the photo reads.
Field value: 76.0 gal
